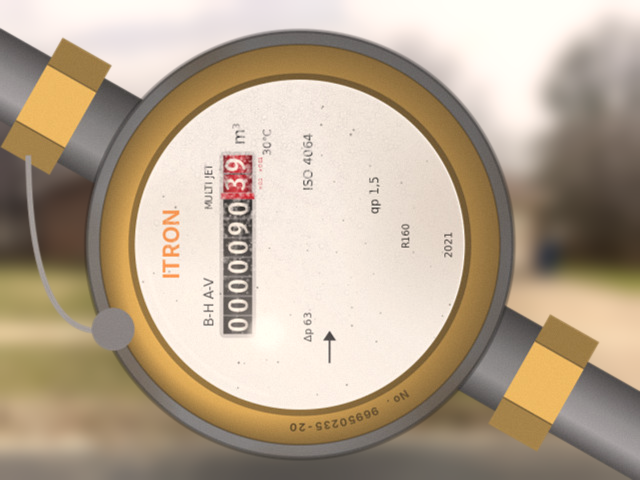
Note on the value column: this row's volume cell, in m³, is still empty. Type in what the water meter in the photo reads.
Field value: 90.39 m³
